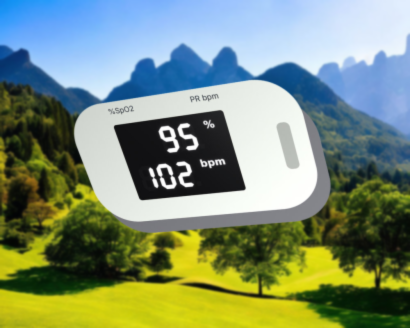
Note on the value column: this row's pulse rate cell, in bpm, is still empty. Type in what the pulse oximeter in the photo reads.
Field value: 102 bpm
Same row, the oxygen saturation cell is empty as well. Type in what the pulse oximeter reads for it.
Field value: 95 %
